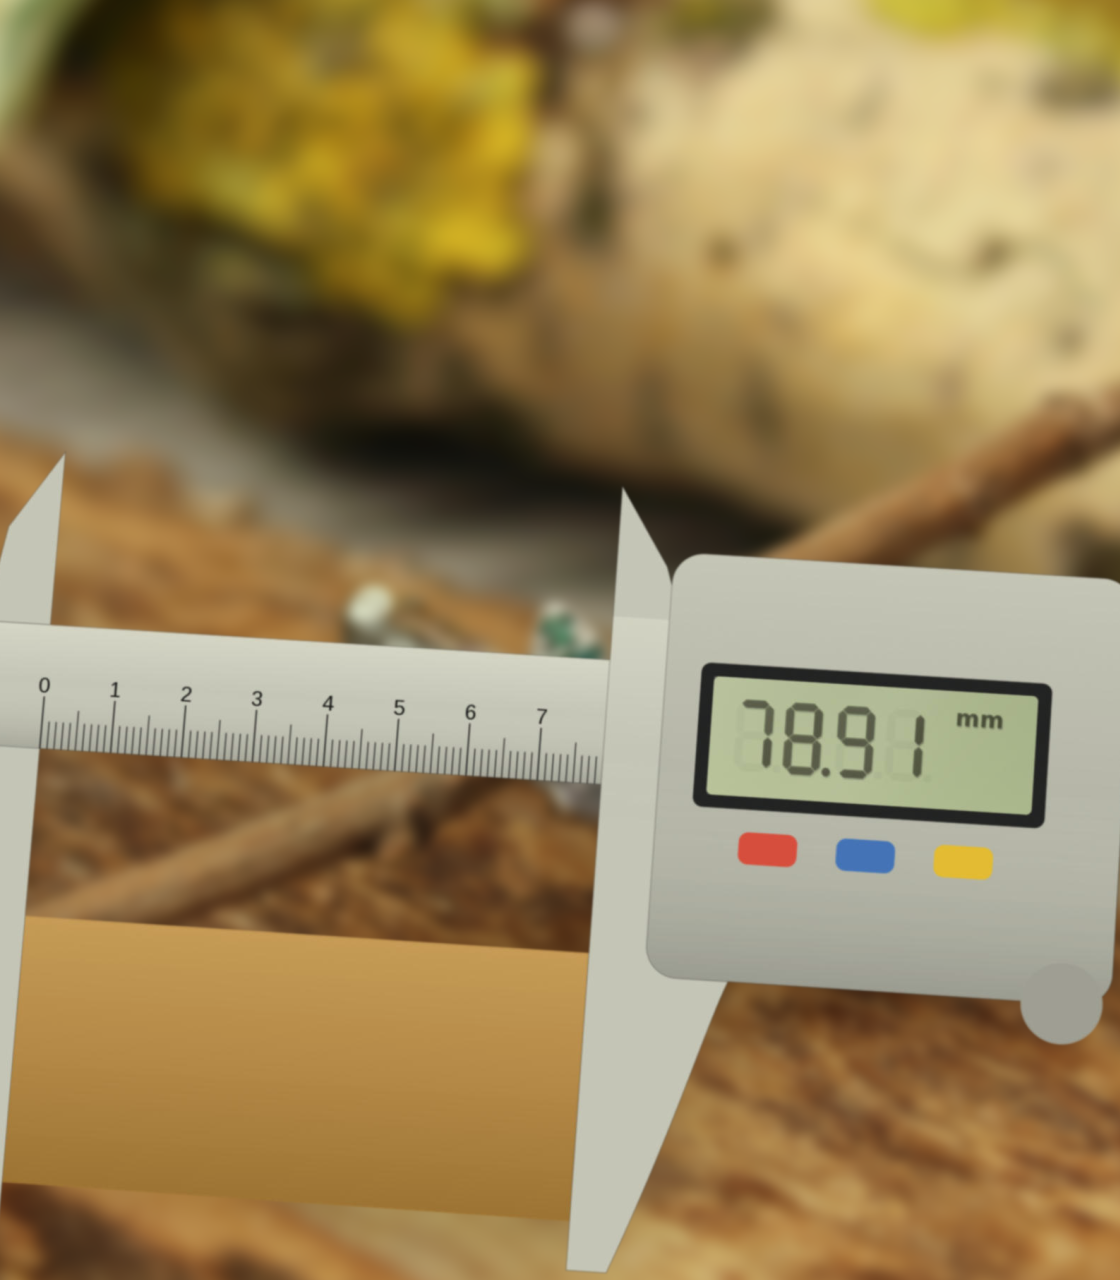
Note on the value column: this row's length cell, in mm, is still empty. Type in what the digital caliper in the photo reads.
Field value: 78.91 mm
